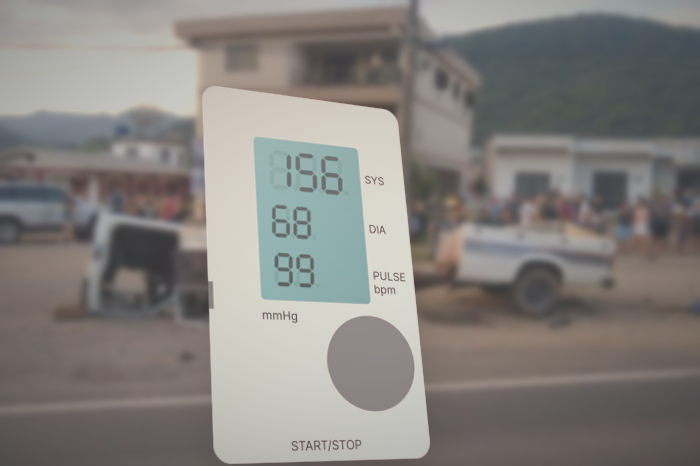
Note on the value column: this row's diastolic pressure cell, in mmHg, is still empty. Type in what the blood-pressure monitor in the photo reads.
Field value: 68 mmHg
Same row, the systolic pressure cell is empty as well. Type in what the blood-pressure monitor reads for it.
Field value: 156 mmHg
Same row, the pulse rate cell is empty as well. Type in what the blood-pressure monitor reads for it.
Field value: 99 bpm
